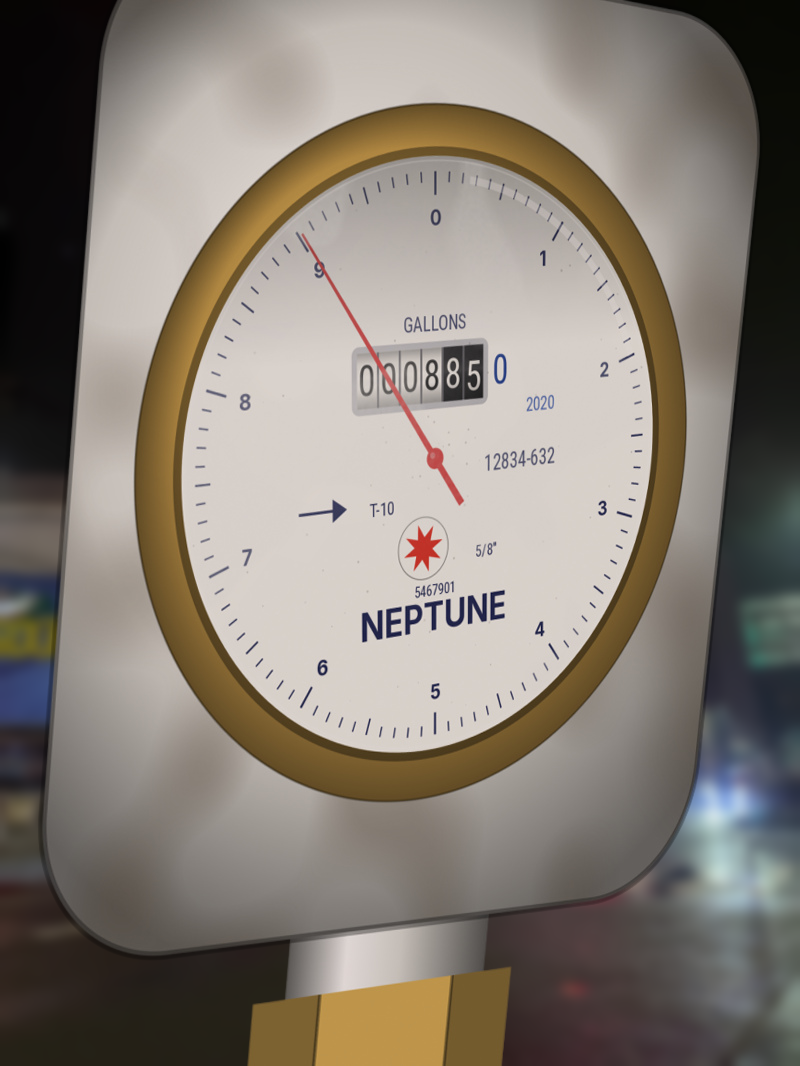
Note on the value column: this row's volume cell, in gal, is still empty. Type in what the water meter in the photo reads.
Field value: 8849.0 gal
